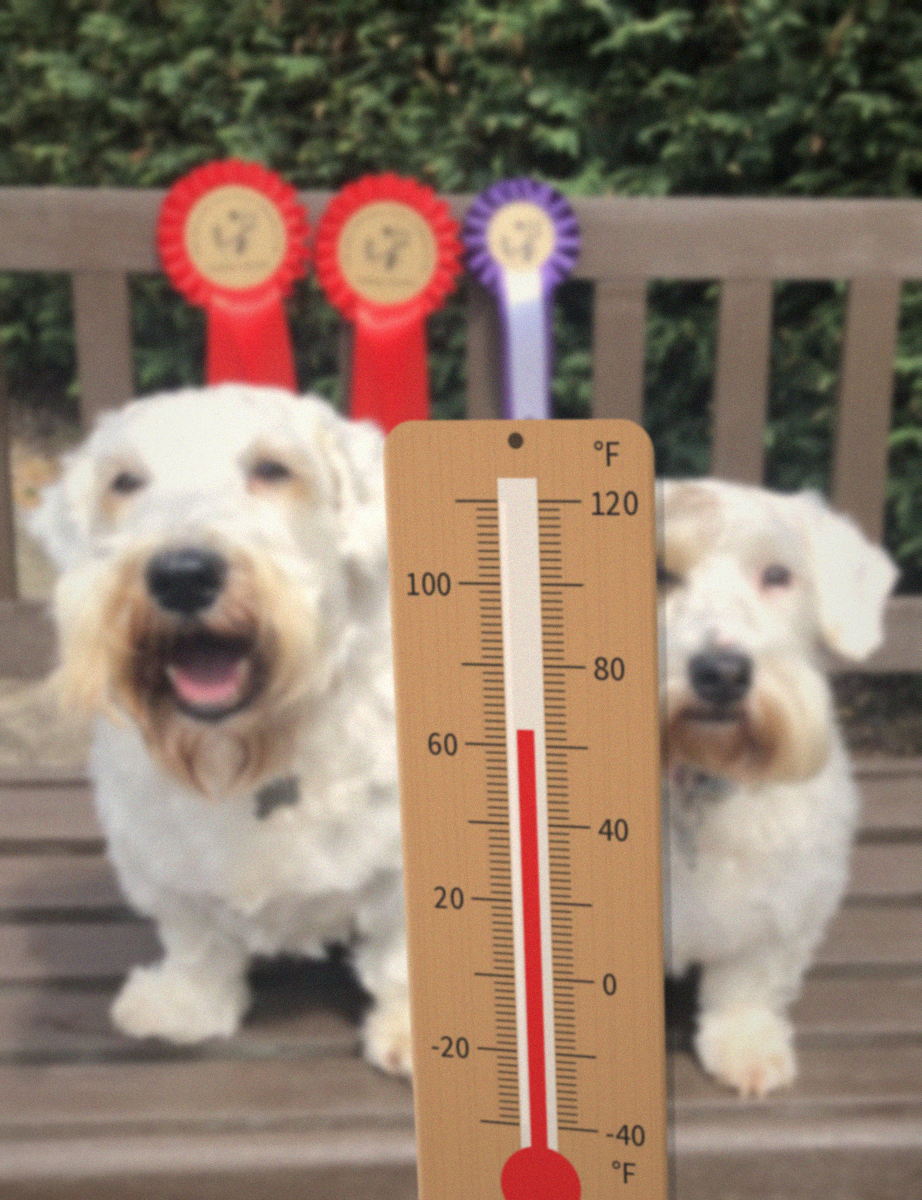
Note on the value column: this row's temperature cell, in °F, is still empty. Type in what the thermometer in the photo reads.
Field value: 64 °F
